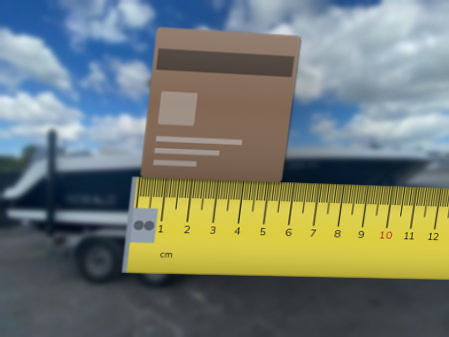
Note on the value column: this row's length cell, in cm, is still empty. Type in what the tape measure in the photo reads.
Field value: 5.5 cm
